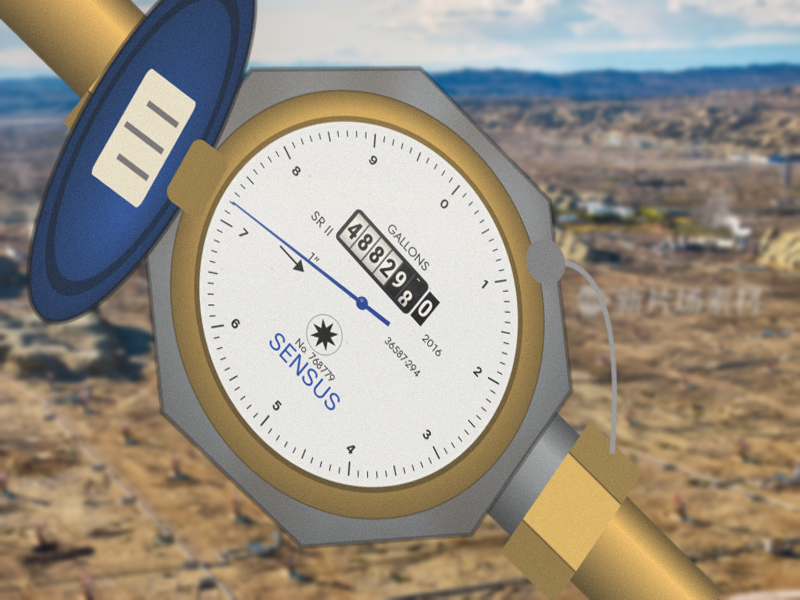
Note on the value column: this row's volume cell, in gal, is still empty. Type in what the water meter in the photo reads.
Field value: 4882977.2 gal
